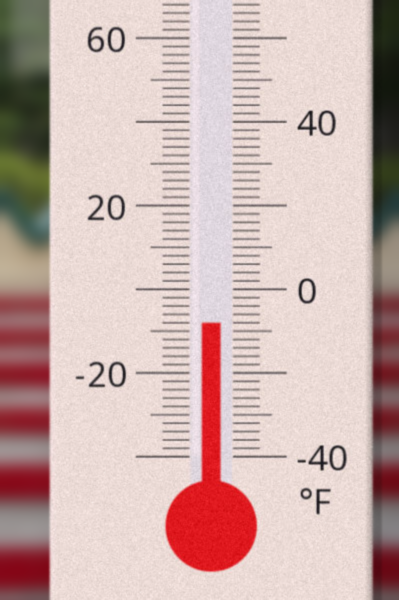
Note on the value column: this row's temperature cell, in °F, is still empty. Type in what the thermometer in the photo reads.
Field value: -8 °F
